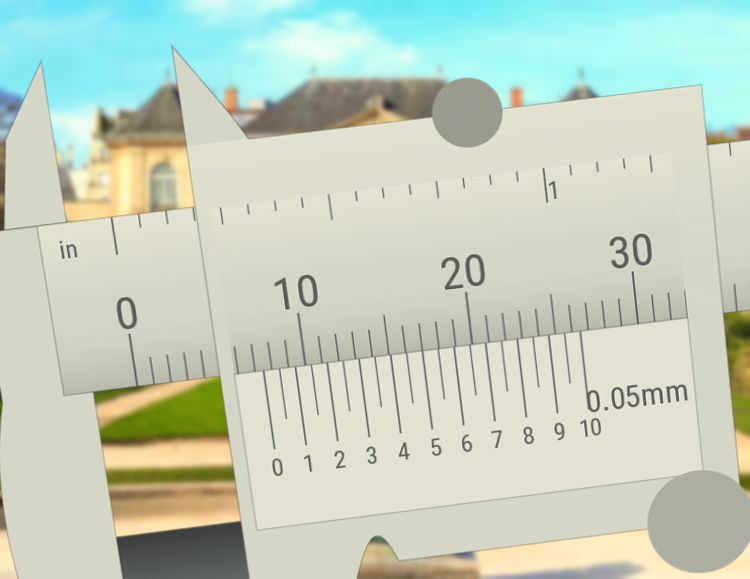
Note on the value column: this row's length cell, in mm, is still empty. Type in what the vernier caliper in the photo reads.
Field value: 7.5 mm
